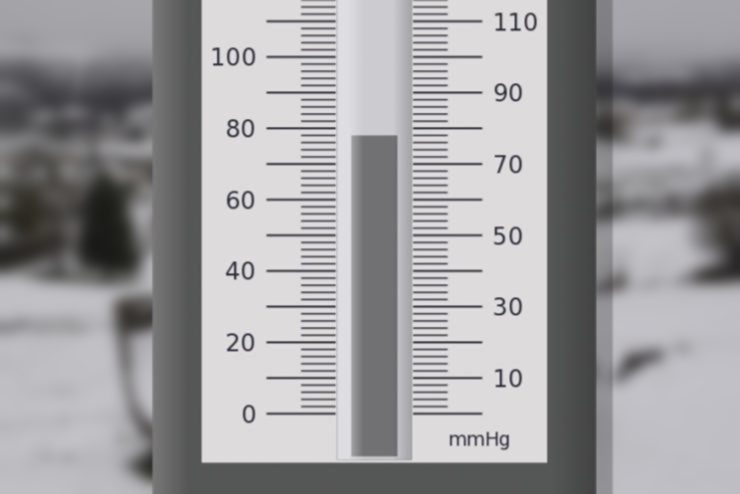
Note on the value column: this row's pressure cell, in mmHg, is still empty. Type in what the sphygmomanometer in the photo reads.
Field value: 78 mmHg
